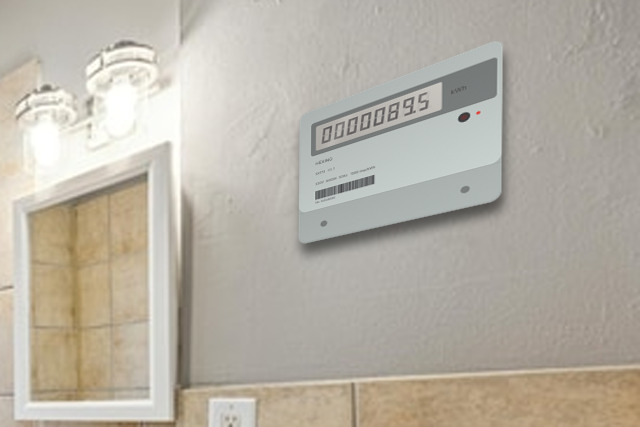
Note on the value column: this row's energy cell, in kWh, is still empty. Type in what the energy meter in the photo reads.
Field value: 89.5 kWh
